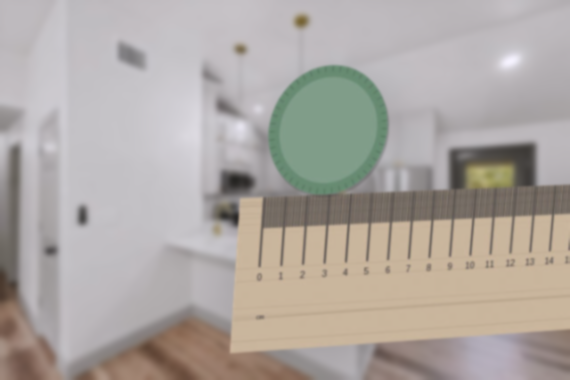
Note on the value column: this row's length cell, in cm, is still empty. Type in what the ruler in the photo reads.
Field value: 5.5 cm
